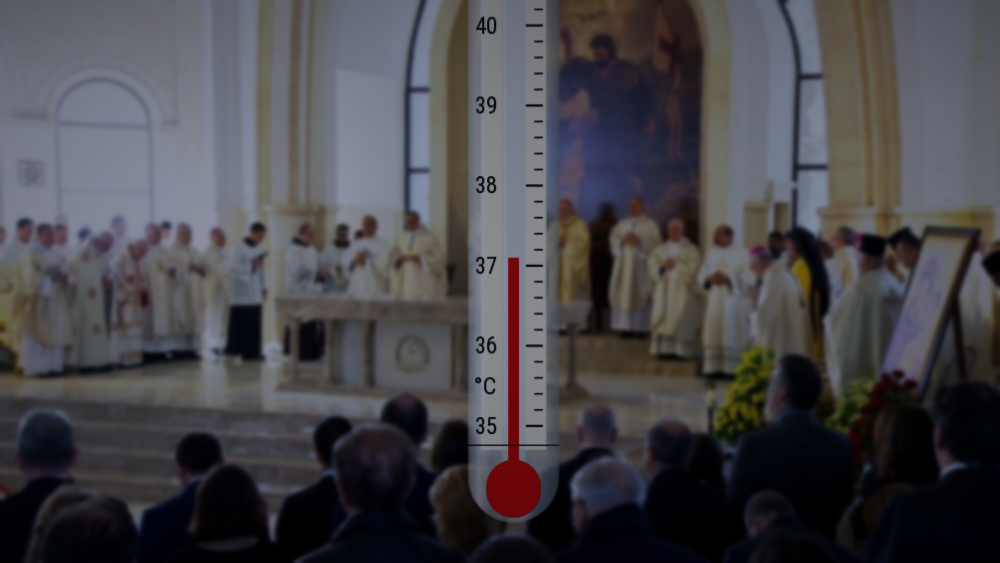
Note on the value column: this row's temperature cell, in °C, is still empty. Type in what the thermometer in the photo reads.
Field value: 37.1 °C
